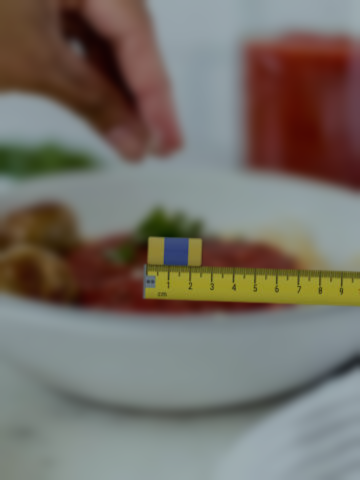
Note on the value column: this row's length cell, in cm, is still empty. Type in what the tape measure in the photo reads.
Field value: 2.5 cm
